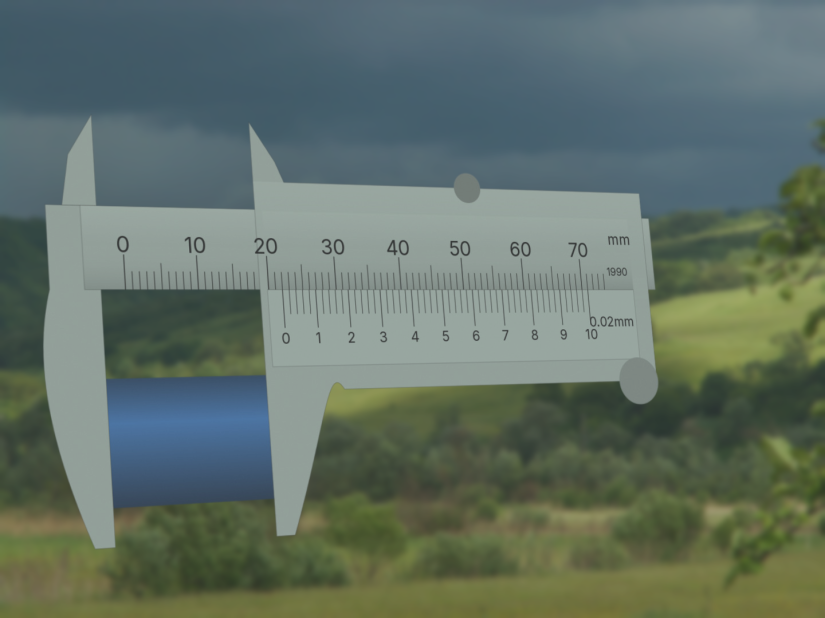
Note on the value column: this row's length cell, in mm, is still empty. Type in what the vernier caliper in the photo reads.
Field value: 22.0 mm
